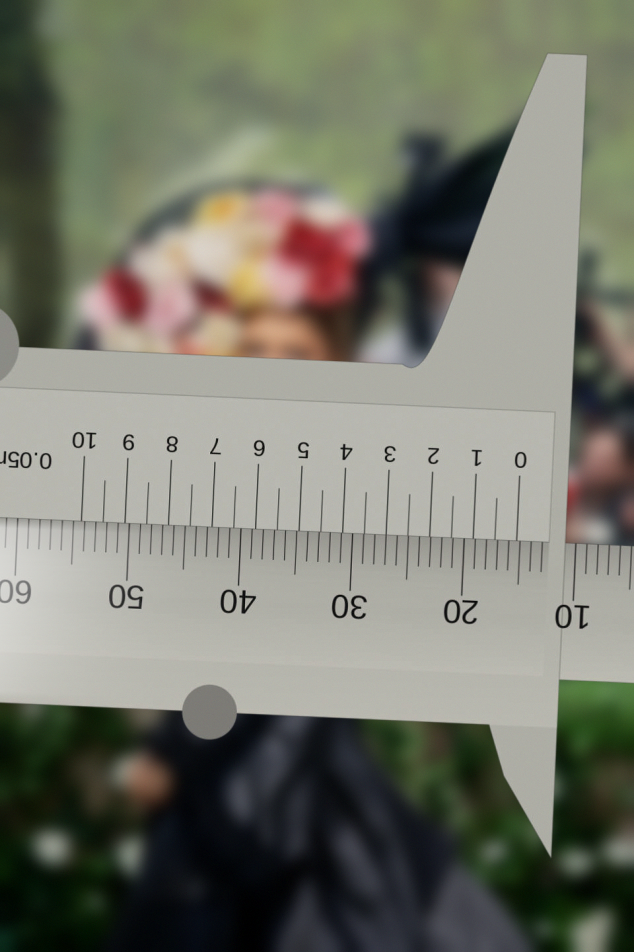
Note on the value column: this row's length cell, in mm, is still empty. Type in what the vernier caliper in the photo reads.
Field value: 15.3 mm
